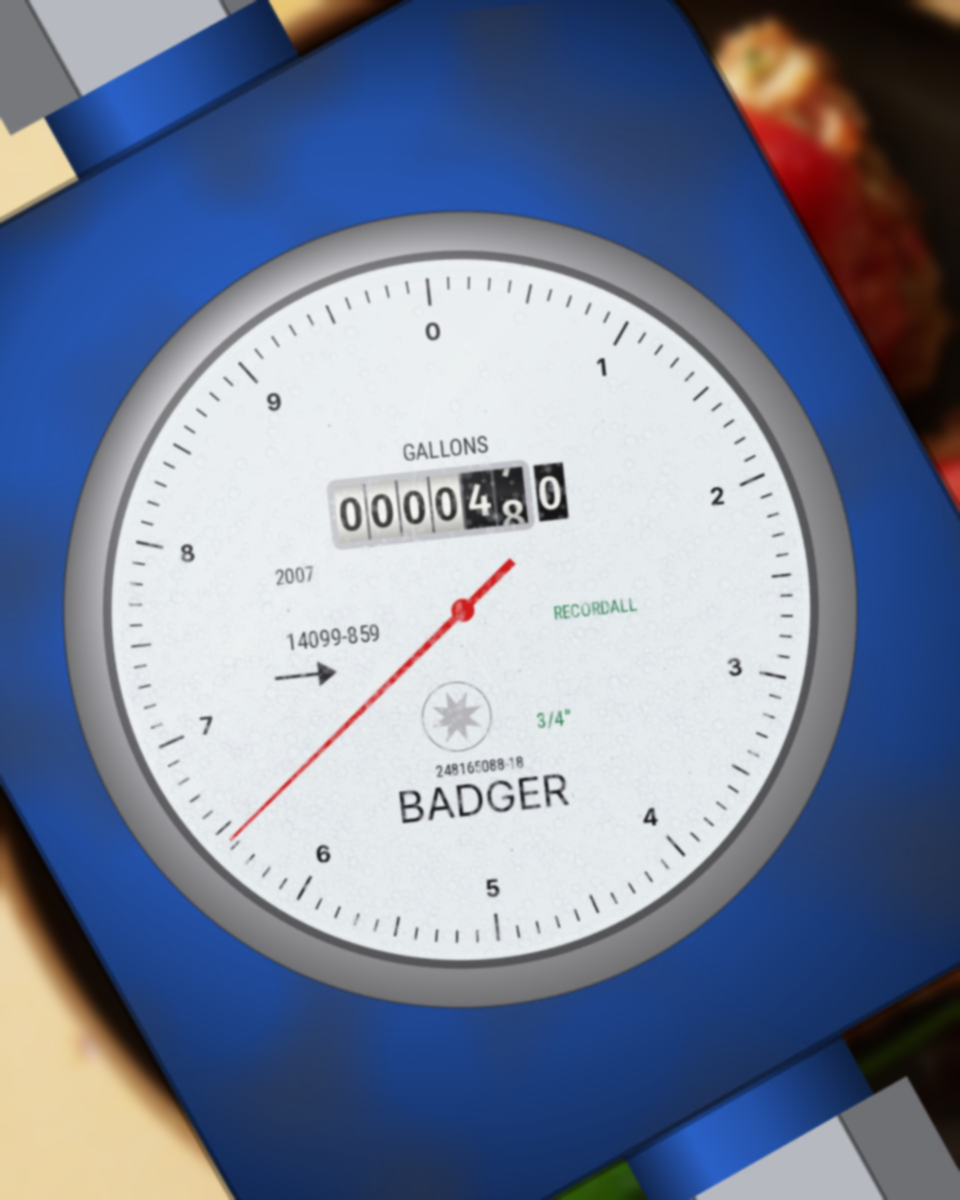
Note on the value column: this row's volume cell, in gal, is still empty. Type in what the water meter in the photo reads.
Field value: 476.4 gal
